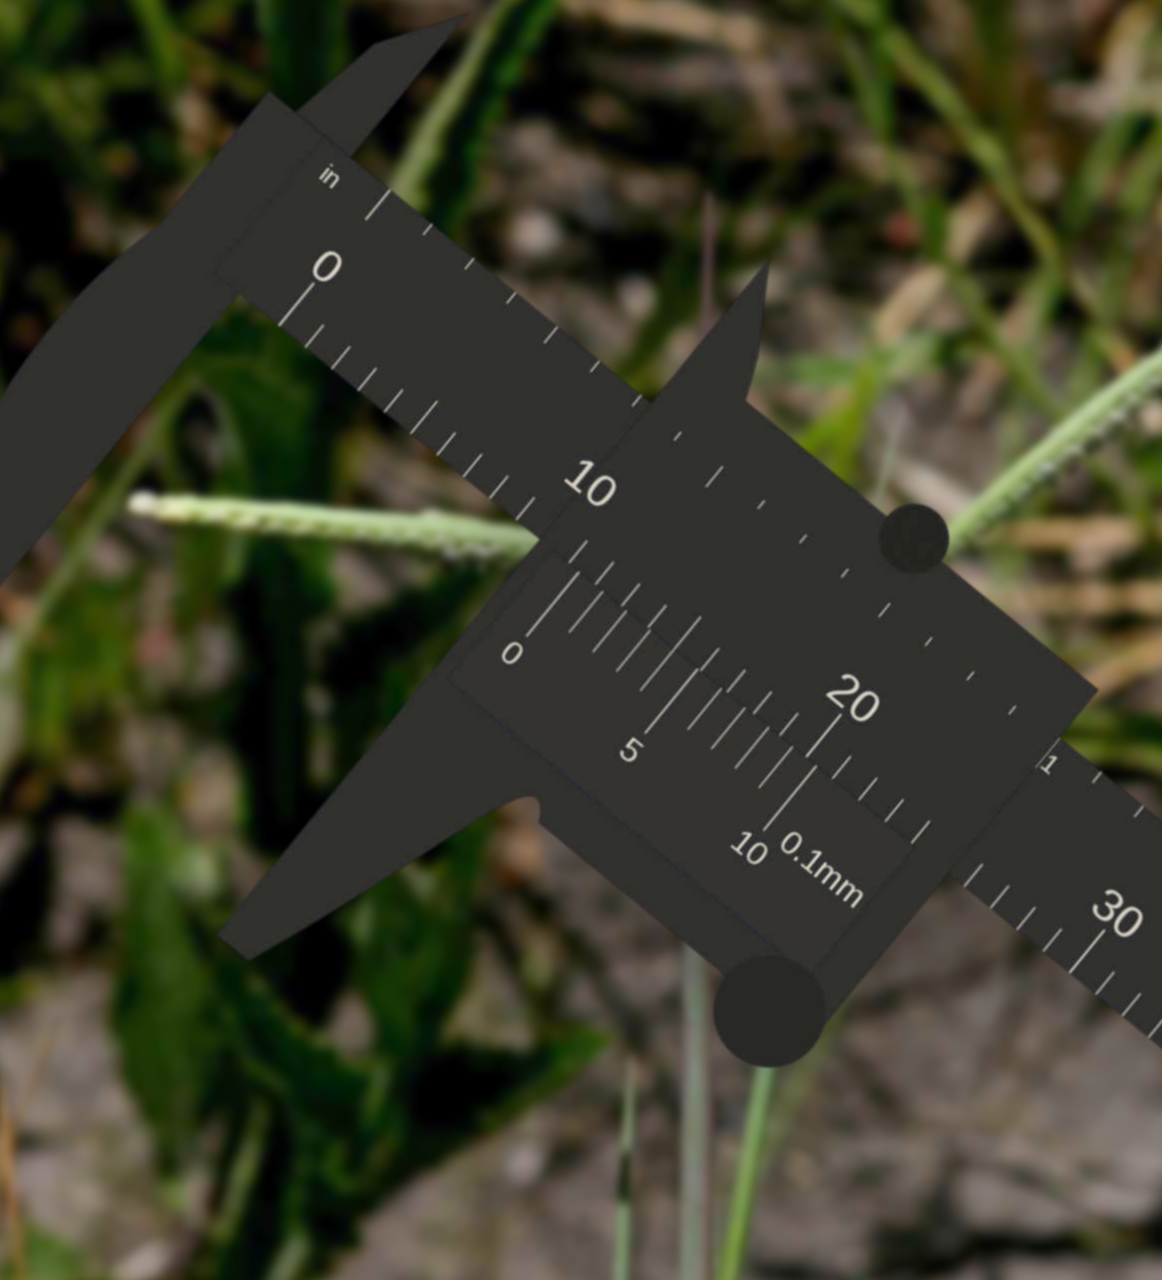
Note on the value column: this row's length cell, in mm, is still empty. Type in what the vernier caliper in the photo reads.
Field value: 11.4 mm
